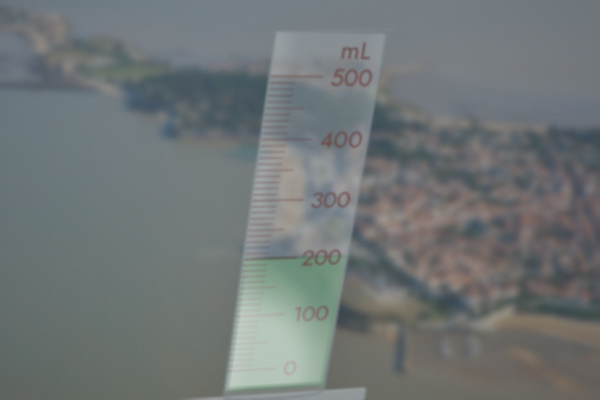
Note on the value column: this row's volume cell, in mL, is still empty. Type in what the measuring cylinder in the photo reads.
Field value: 200 mL
